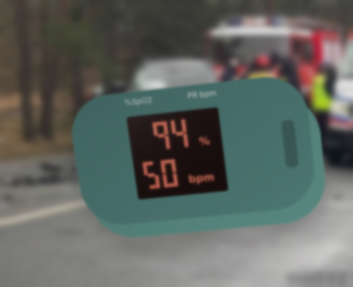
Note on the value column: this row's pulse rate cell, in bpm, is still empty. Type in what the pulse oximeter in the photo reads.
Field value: 50 bpm
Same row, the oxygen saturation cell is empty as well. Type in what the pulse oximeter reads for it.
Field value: 94 %
